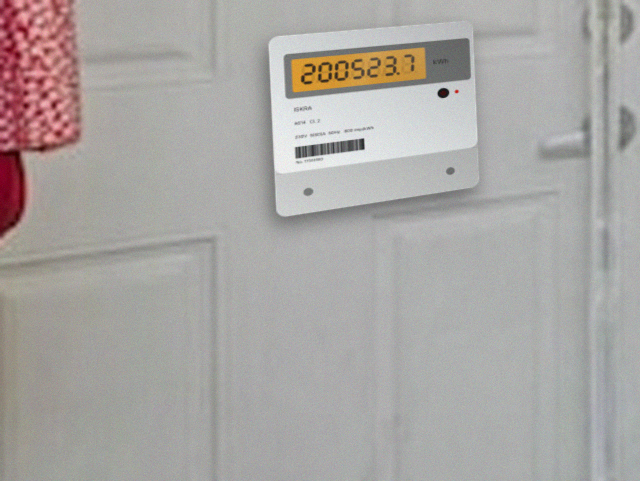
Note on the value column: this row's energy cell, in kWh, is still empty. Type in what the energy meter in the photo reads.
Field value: 200523.7 kWh
